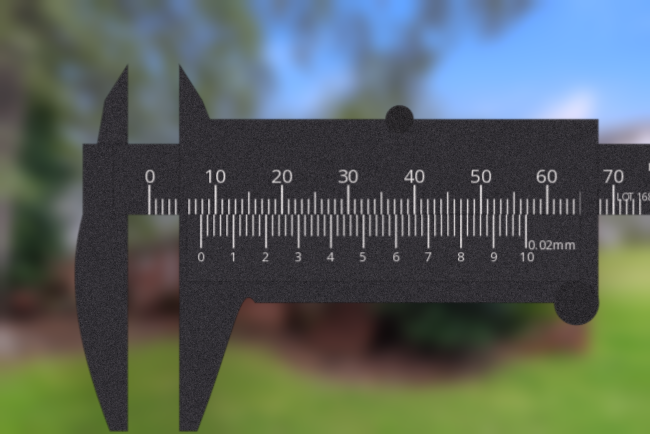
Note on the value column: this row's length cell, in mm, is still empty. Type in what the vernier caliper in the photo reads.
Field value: 7.8 mm
